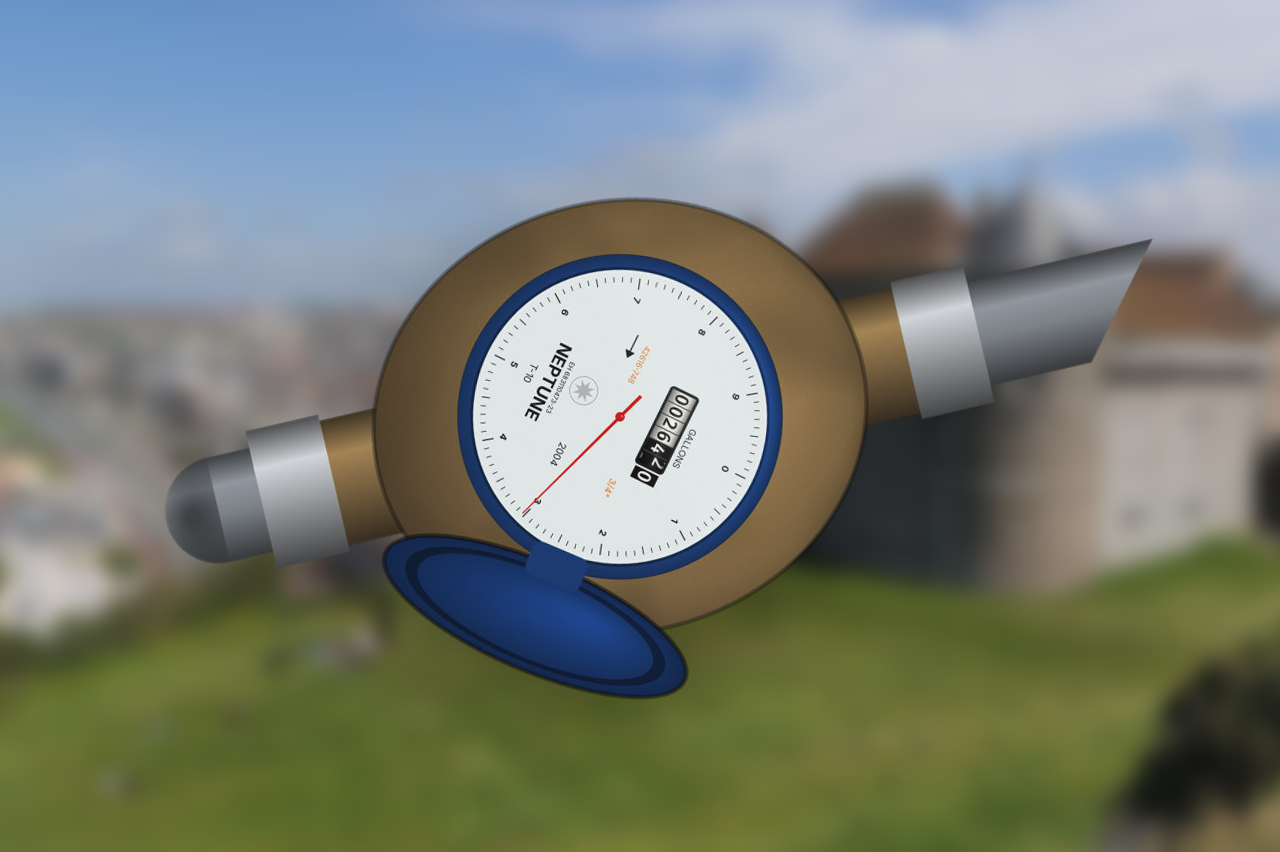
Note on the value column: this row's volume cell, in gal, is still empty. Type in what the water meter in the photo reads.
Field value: 26423.0 gal
